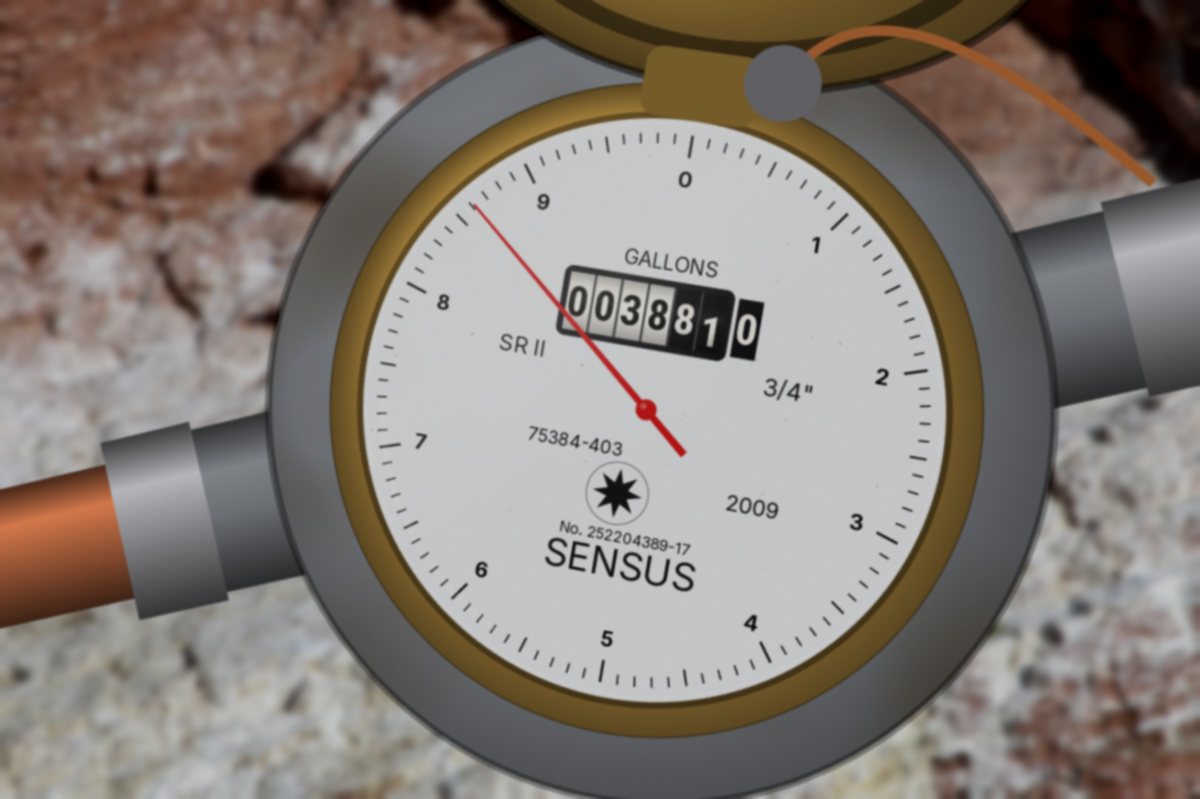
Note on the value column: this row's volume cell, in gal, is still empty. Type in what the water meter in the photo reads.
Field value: 38808.6 gal
